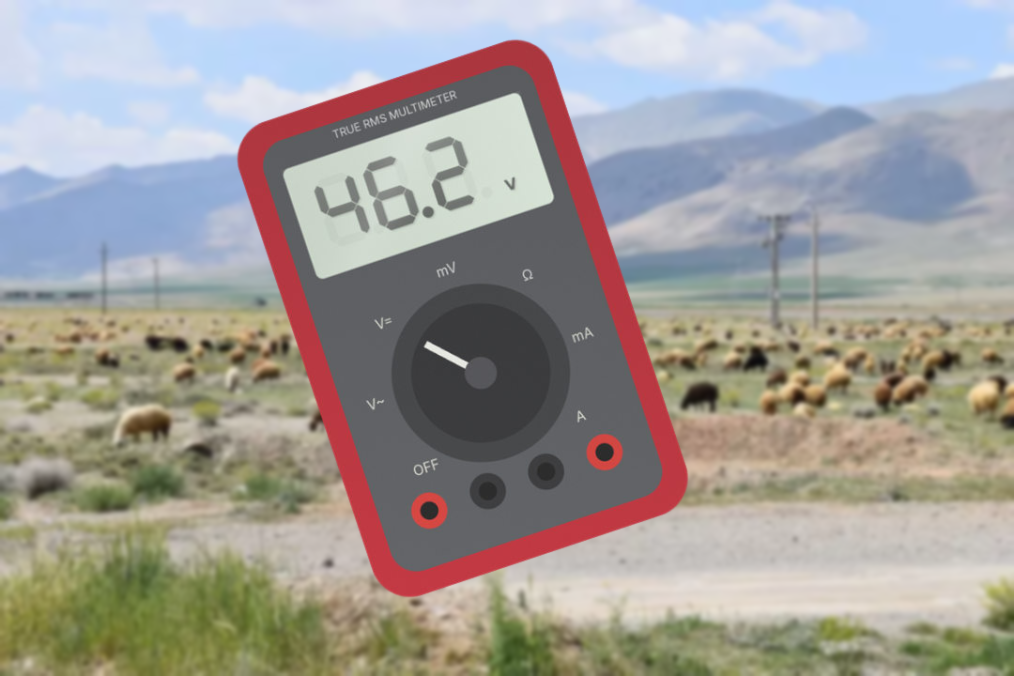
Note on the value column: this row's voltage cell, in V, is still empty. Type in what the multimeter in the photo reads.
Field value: 46.2 V
